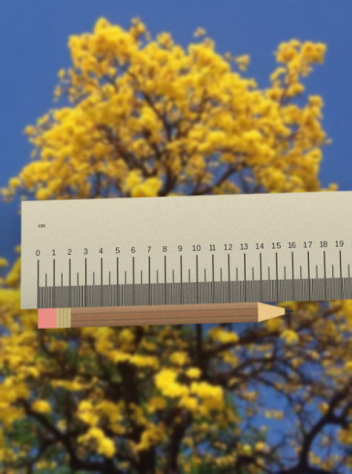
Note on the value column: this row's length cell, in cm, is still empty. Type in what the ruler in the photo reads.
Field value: 16 cm
